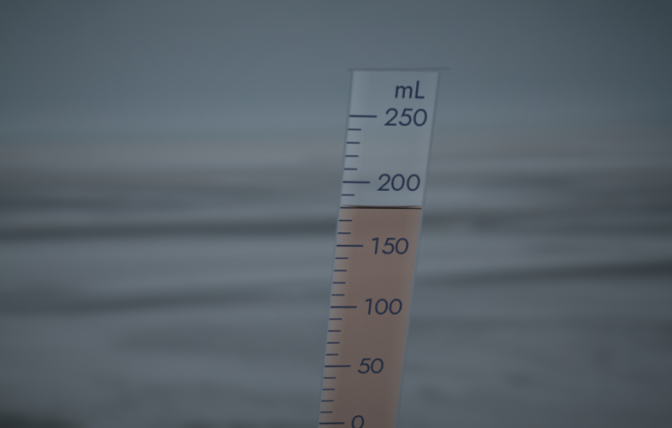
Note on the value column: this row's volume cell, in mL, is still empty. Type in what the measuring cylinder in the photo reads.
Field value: 180 mL
